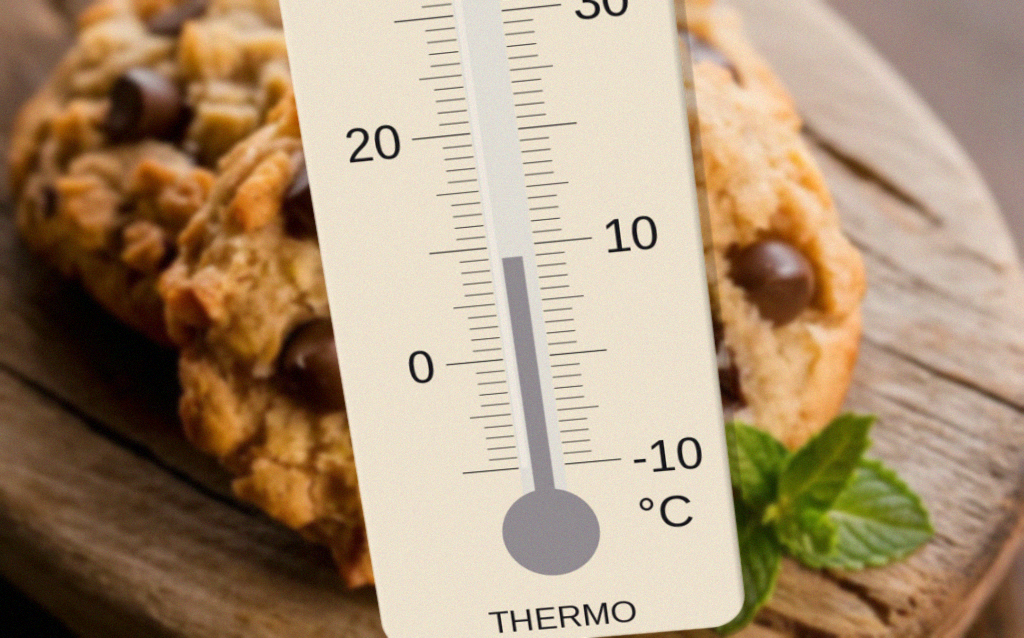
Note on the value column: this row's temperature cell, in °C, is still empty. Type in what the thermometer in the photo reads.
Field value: 9 °C
